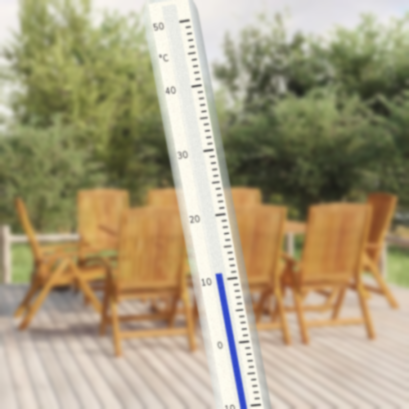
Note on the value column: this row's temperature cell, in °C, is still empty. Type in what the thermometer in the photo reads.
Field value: 11 °C
